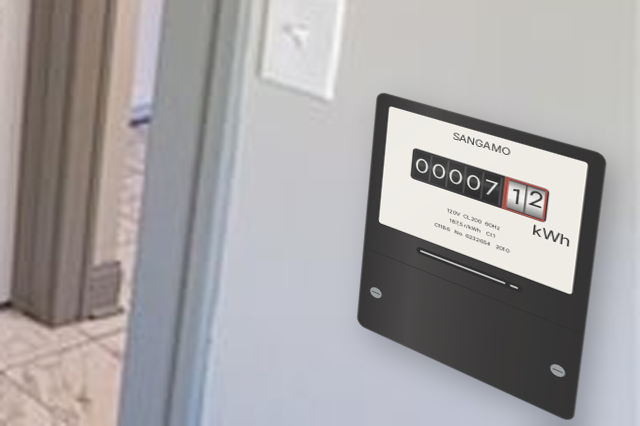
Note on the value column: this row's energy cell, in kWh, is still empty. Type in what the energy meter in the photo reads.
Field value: 7.12 kWh
